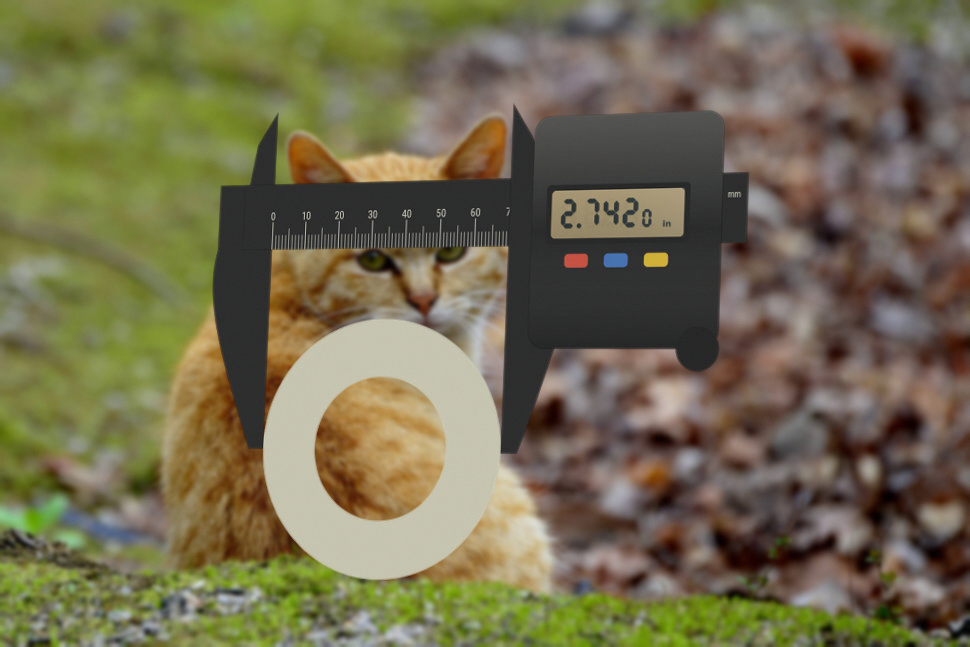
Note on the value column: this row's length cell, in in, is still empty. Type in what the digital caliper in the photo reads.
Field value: 2.7420 in
